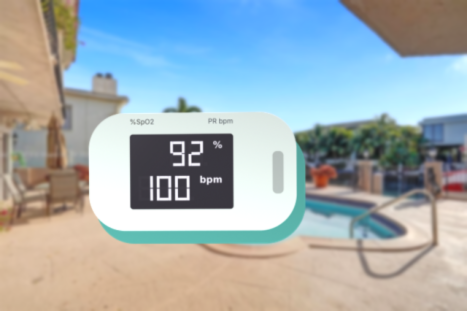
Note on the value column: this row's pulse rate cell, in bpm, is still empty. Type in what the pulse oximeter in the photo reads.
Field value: 100 bpm
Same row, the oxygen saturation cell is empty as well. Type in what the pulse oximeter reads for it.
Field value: 92 %
